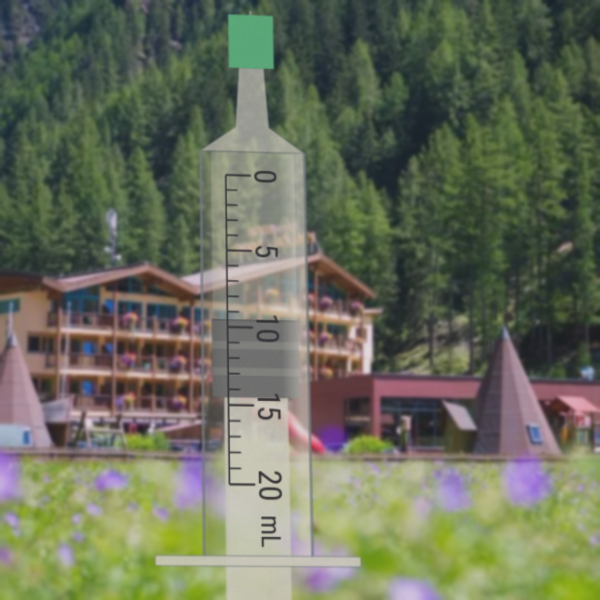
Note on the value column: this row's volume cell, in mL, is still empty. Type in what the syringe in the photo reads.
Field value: 9.5 mL
